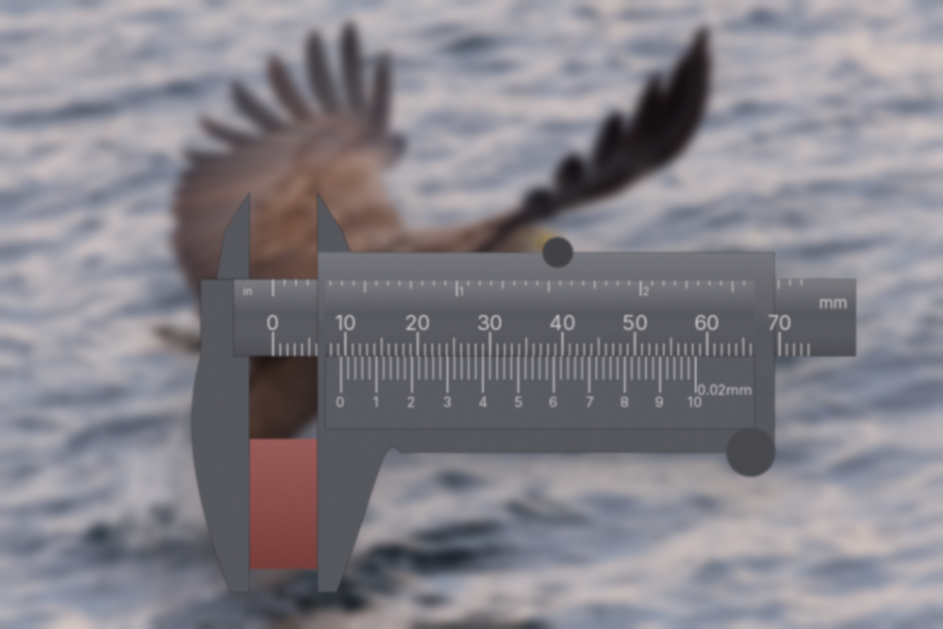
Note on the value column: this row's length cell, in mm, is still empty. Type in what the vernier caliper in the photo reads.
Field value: 9.4 mm
